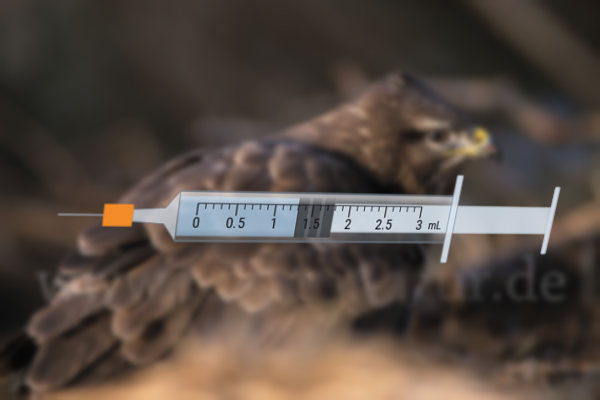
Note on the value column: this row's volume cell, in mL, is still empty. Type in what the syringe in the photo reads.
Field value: 1.3 mL
